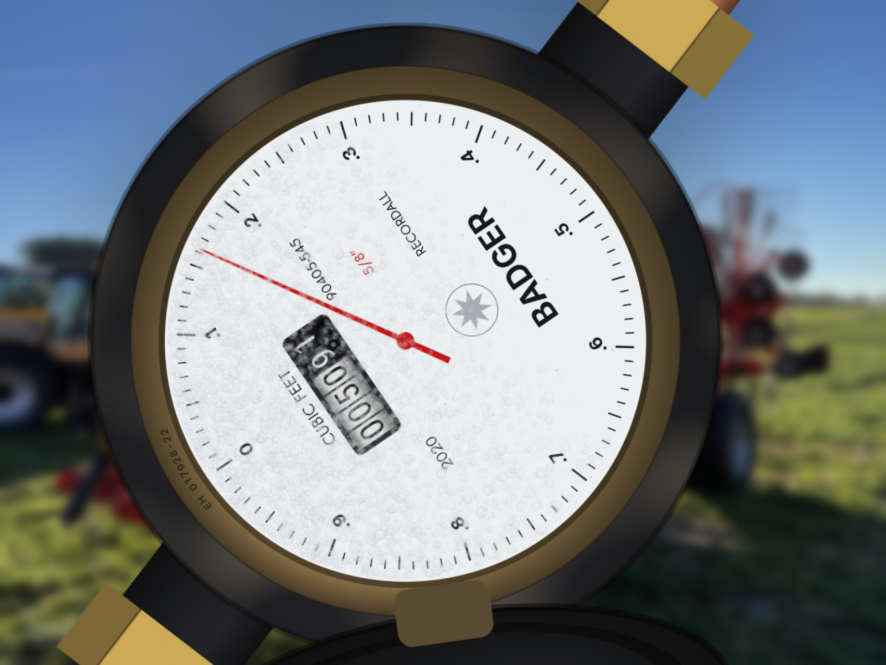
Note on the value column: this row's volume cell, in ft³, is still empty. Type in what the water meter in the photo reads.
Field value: 5091.16 ft³
